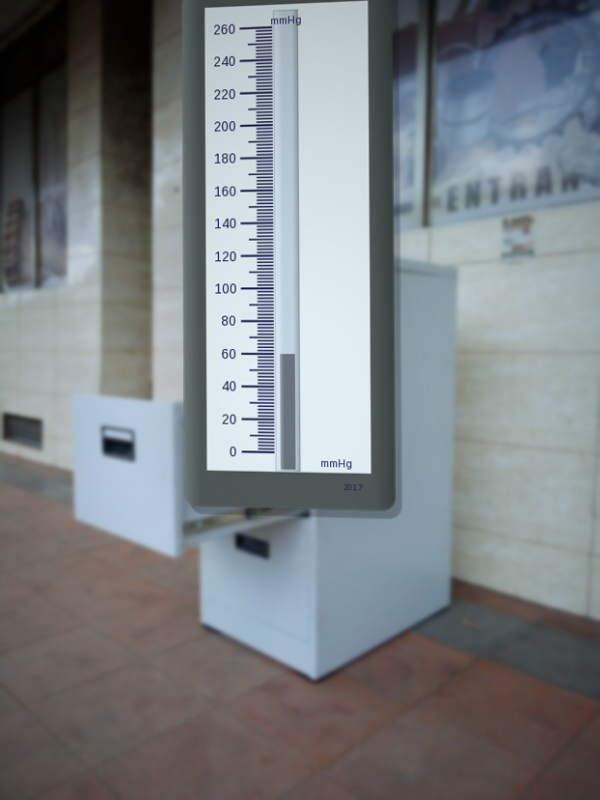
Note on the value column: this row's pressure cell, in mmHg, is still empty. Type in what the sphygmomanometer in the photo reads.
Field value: 60 mmHg
